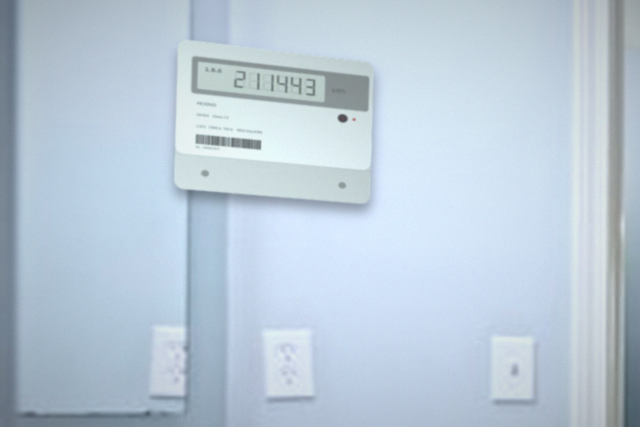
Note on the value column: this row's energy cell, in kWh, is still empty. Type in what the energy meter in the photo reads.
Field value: 211443 kWh
